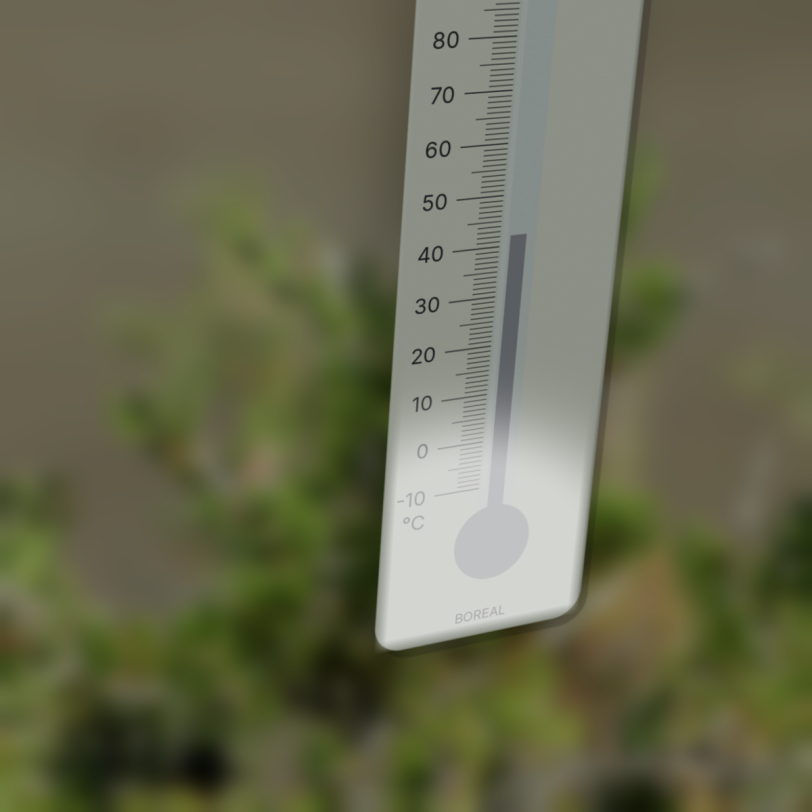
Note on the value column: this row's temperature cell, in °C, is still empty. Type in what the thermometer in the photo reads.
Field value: 42 °C
